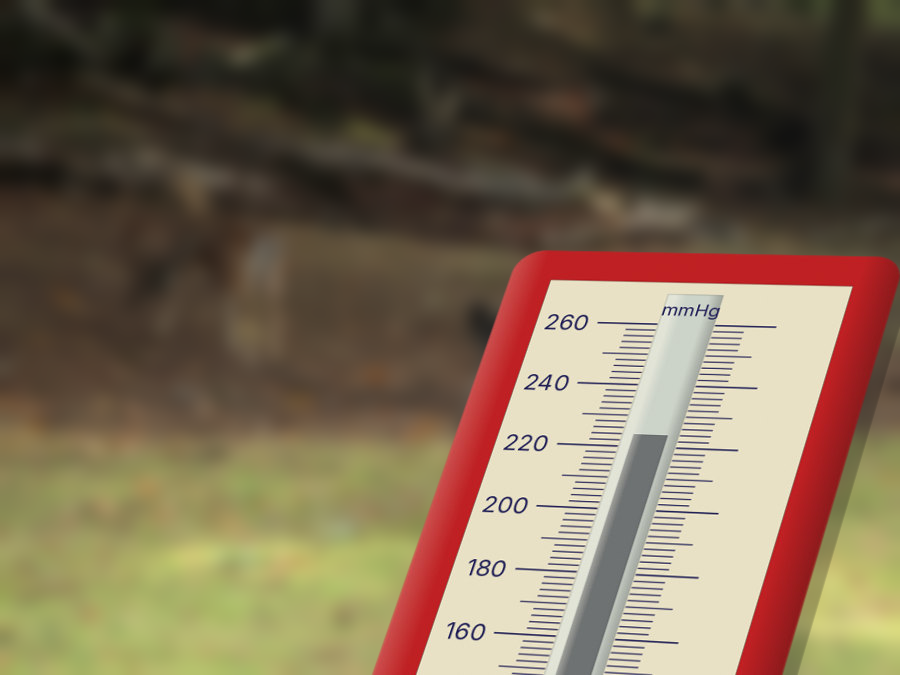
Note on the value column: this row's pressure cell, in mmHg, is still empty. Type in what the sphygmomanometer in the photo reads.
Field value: 224 mmHg
